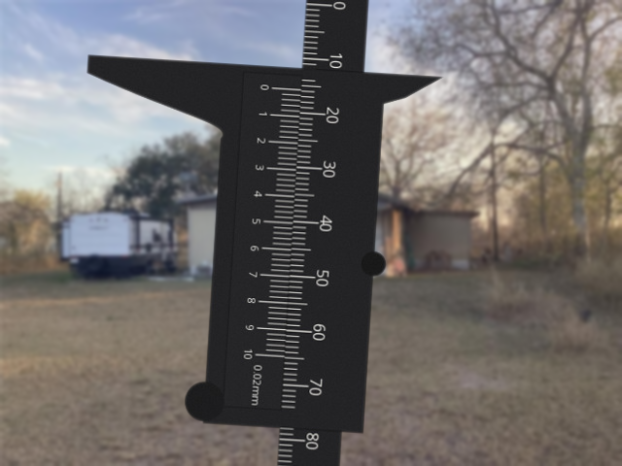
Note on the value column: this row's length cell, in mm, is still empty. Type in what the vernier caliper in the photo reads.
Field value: 15.8 mm
